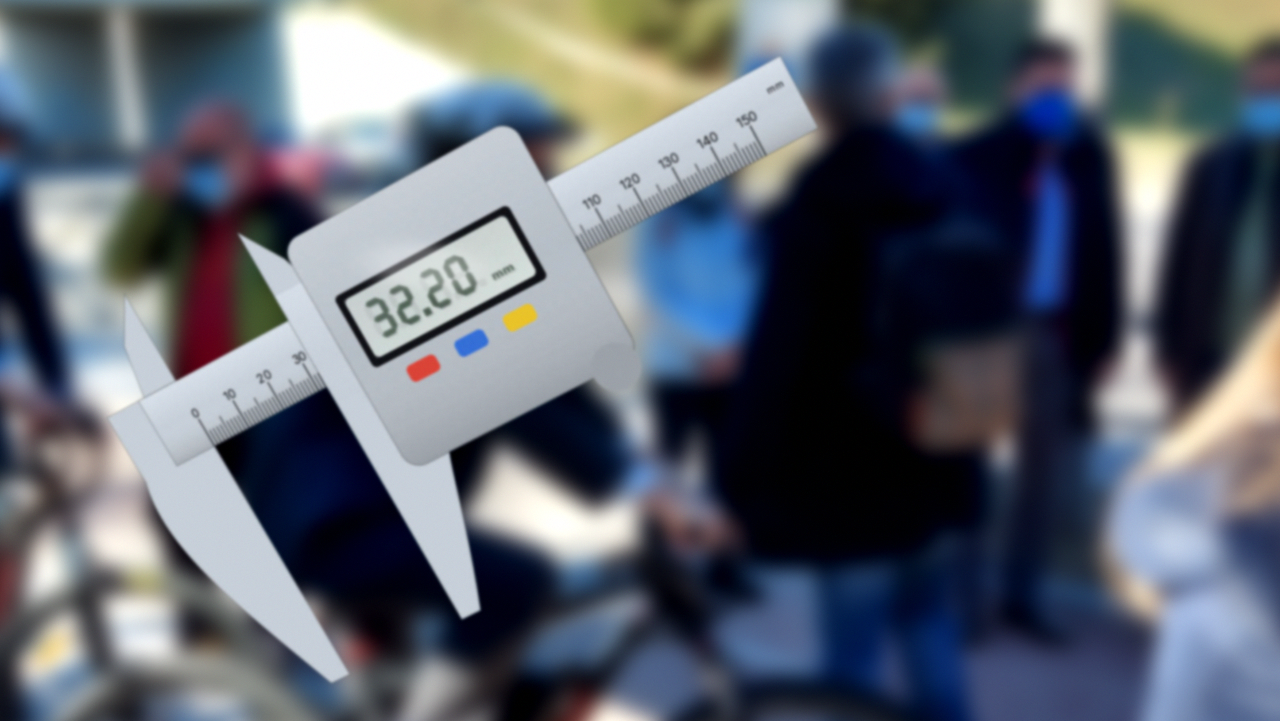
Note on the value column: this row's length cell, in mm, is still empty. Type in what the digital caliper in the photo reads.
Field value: 32.20 mm
